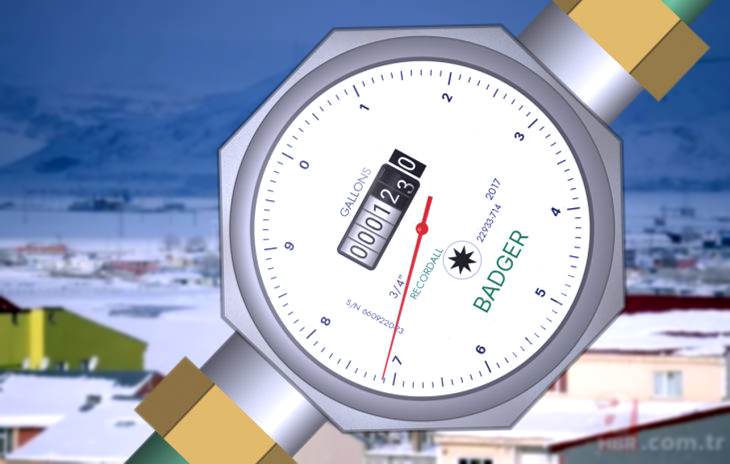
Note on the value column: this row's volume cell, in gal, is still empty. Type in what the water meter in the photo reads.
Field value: 1227.1 gal
